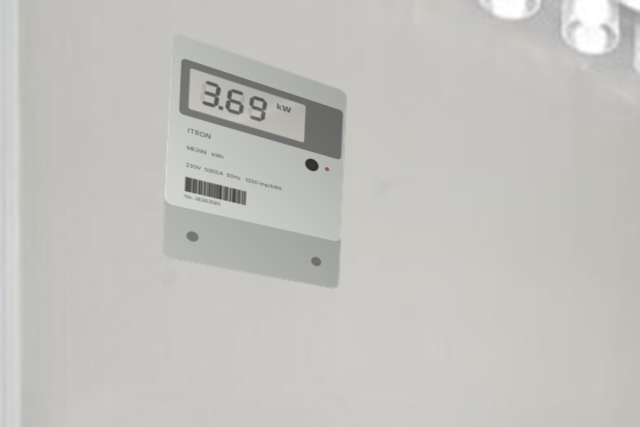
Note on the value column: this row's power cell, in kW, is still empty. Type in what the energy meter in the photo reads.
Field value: 3.69 kW
